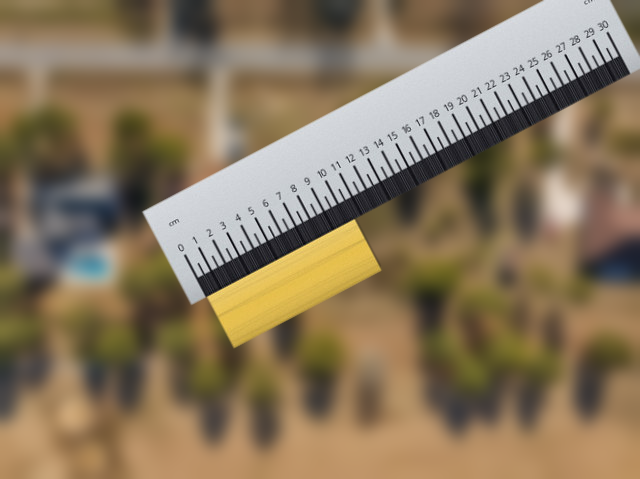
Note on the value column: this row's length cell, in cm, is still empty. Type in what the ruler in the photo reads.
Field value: 10.5 cm
